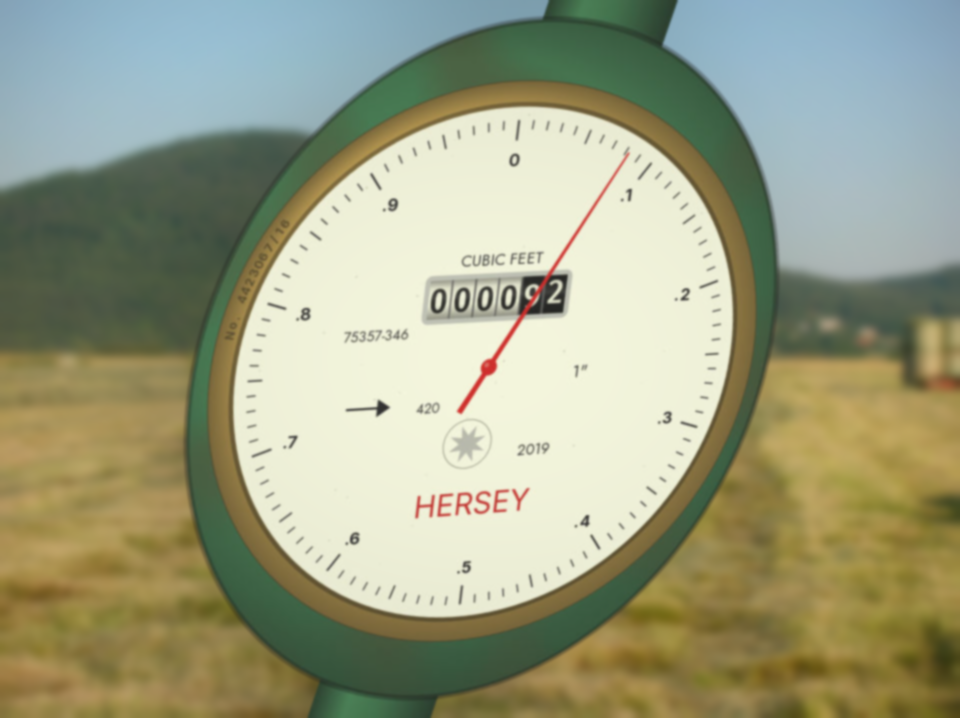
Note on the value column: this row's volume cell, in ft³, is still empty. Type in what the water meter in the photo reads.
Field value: 92.08 ft³
